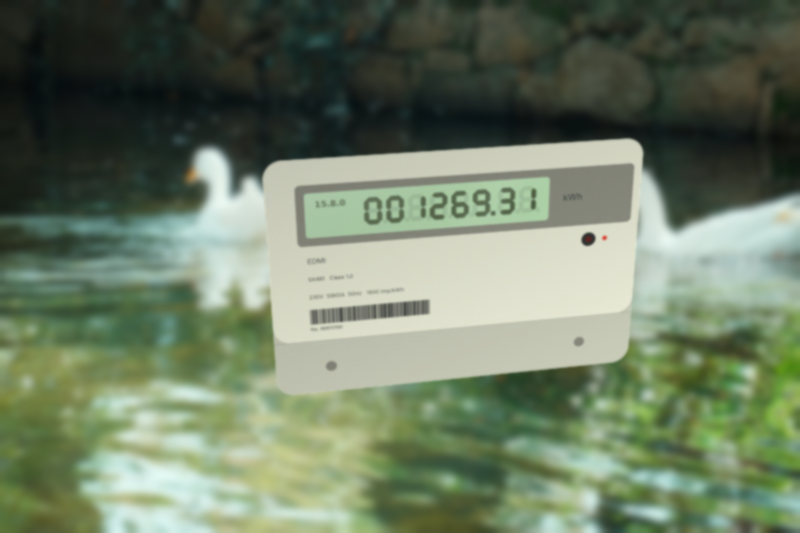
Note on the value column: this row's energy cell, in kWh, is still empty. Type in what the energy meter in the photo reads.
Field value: 1269.31 kWh
